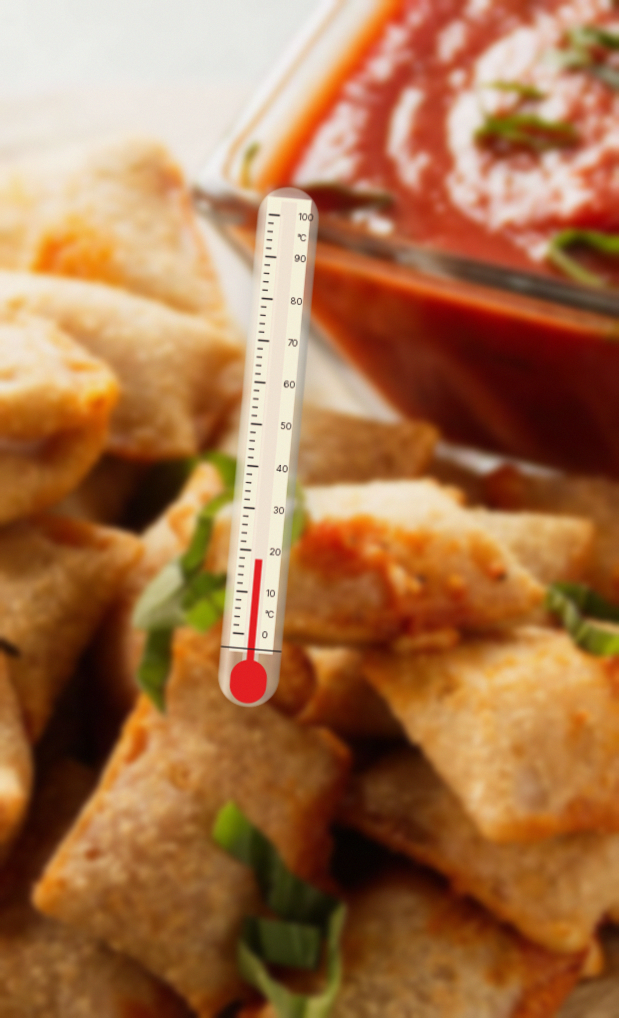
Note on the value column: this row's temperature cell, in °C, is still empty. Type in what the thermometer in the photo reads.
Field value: 18 °C
